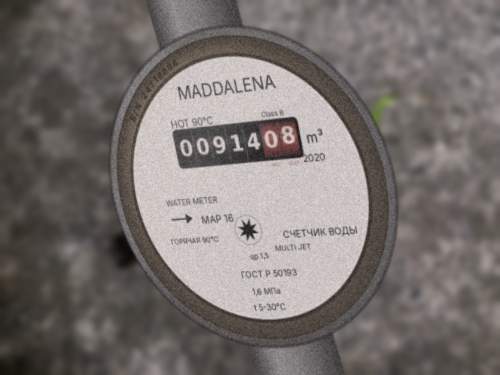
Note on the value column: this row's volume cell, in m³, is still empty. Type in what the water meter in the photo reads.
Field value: 914.08 m³
